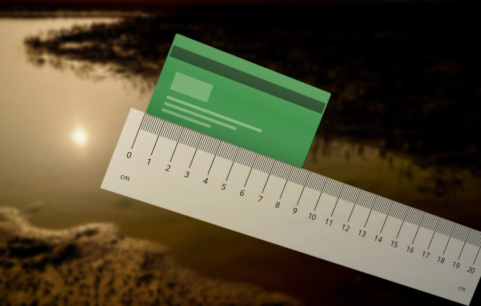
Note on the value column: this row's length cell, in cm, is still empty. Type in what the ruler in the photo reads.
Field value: 8.5 cm
